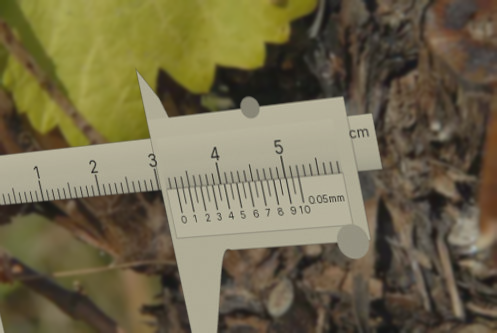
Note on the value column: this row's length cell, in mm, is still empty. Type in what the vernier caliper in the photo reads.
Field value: 33.0 mm
